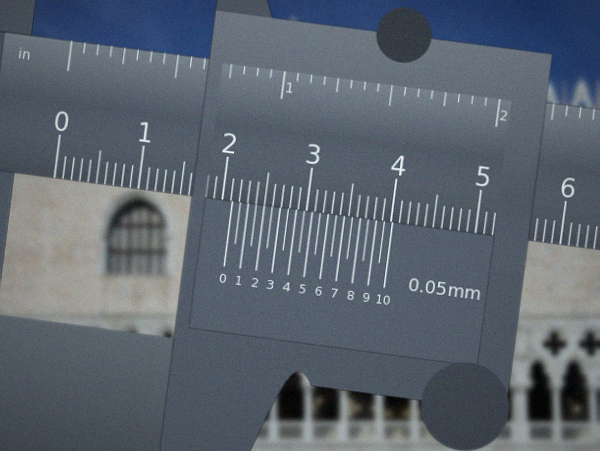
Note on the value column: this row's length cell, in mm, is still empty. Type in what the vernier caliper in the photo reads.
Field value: 21.2 mm
